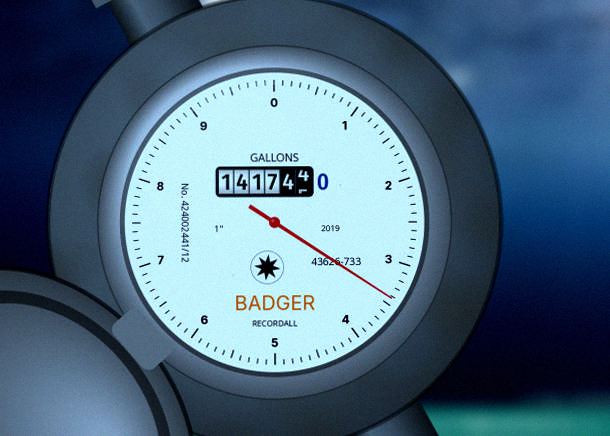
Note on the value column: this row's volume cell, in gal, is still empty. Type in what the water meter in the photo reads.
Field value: 1417443.4 gal
